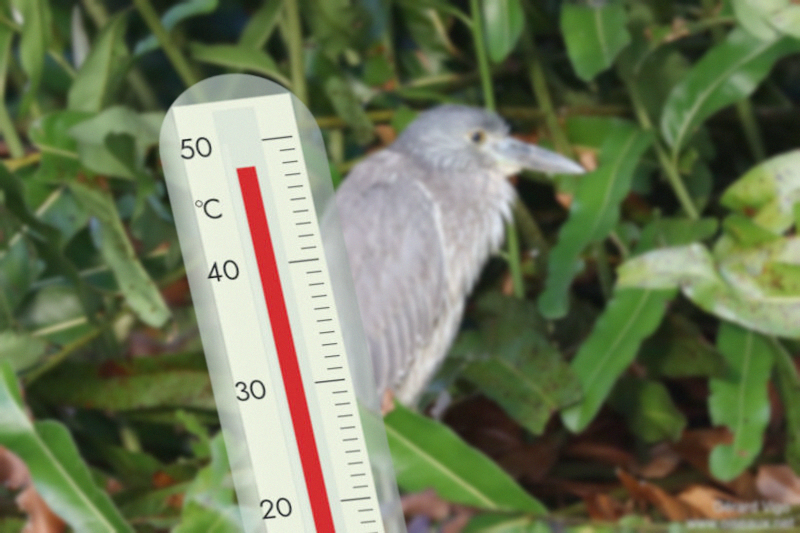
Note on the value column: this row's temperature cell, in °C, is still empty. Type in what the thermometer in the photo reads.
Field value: 48 °C
